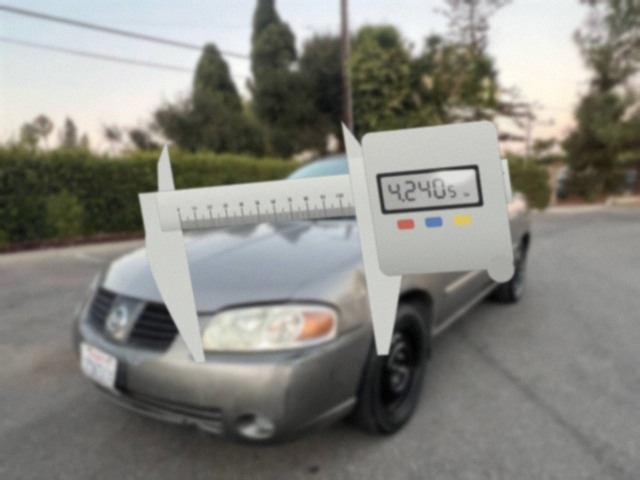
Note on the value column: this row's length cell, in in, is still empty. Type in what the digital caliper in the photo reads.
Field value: 4.2405 in
